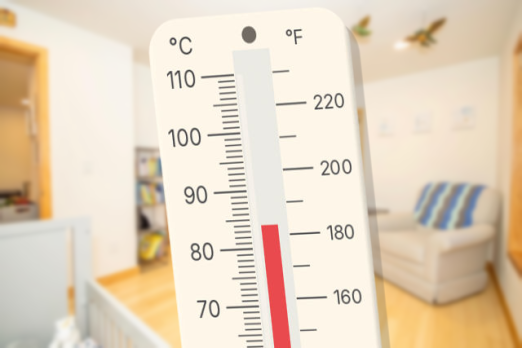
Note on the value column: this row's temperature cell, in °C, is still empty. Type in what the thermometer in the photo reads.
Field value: 84 °C
